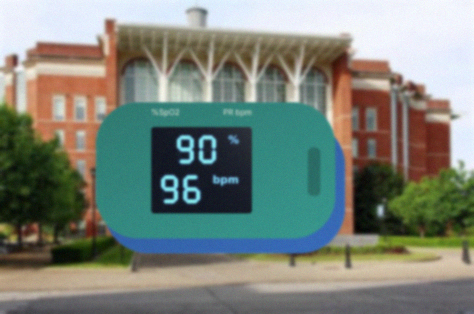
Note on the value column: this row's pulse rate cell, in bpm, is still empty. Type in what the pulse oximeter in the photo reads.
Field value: 96 bpm
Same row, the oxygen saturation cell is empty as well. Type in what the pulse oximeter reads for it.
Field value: 90 %
